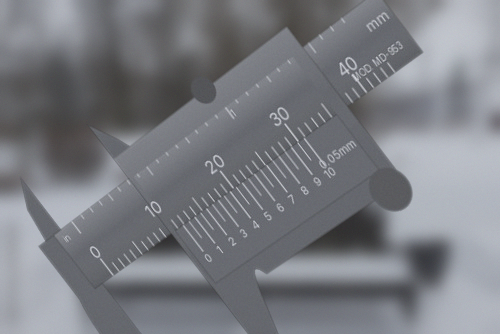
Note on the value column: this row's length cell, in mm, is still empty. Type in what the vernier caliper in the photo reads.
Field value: 11.8 mm
